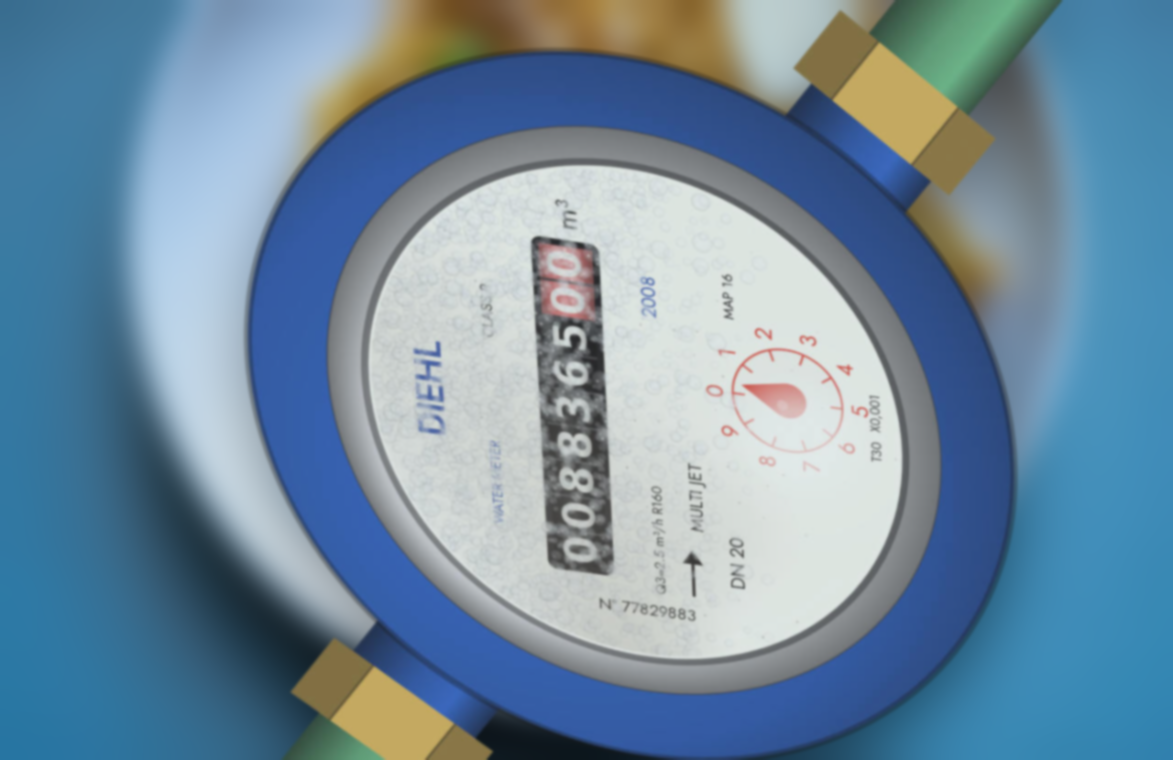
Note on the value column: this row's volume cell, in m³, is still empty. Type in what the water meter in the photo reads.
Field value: 88365.000 m³
